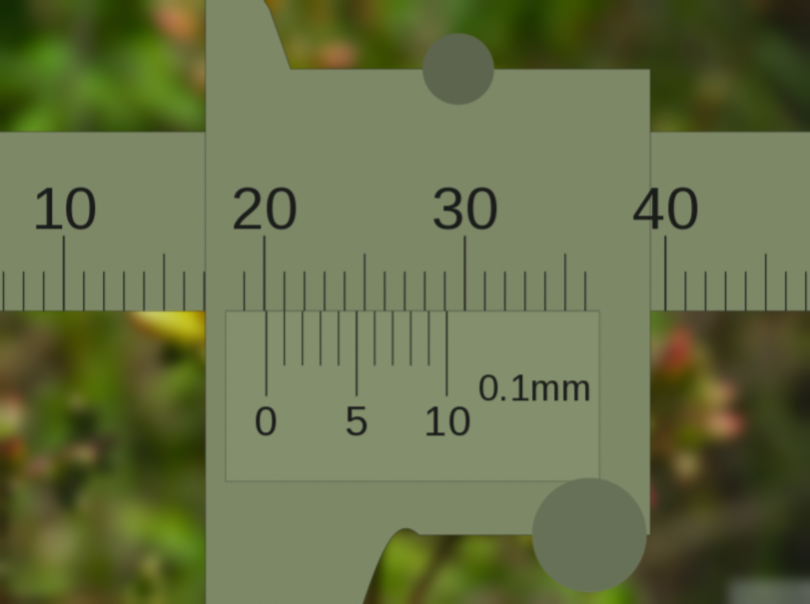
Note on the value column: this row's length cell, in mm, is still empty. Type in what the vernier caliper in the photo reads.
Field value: 20.1 mm
